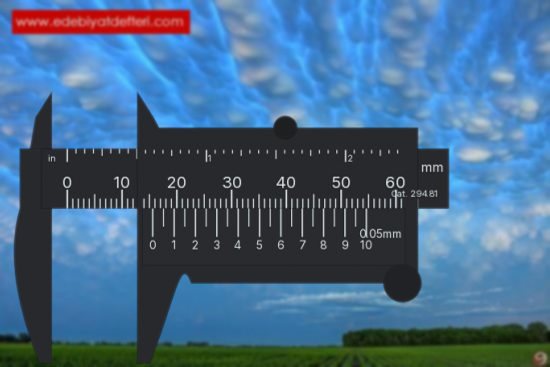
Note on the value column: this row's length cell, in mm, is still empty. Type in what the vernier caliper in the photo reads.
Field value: 15.6 mm
